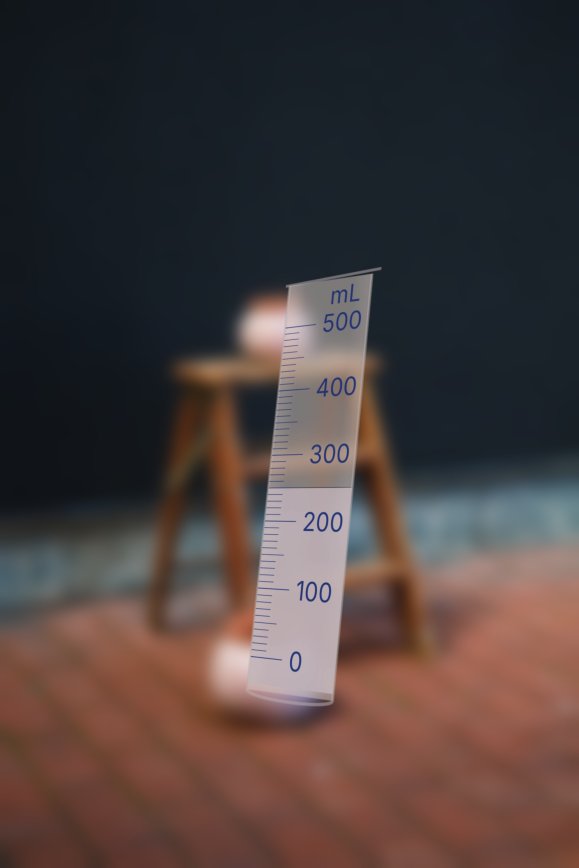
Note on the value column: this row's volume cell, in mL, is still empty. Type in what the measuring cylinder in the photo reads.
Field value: 250 mL
